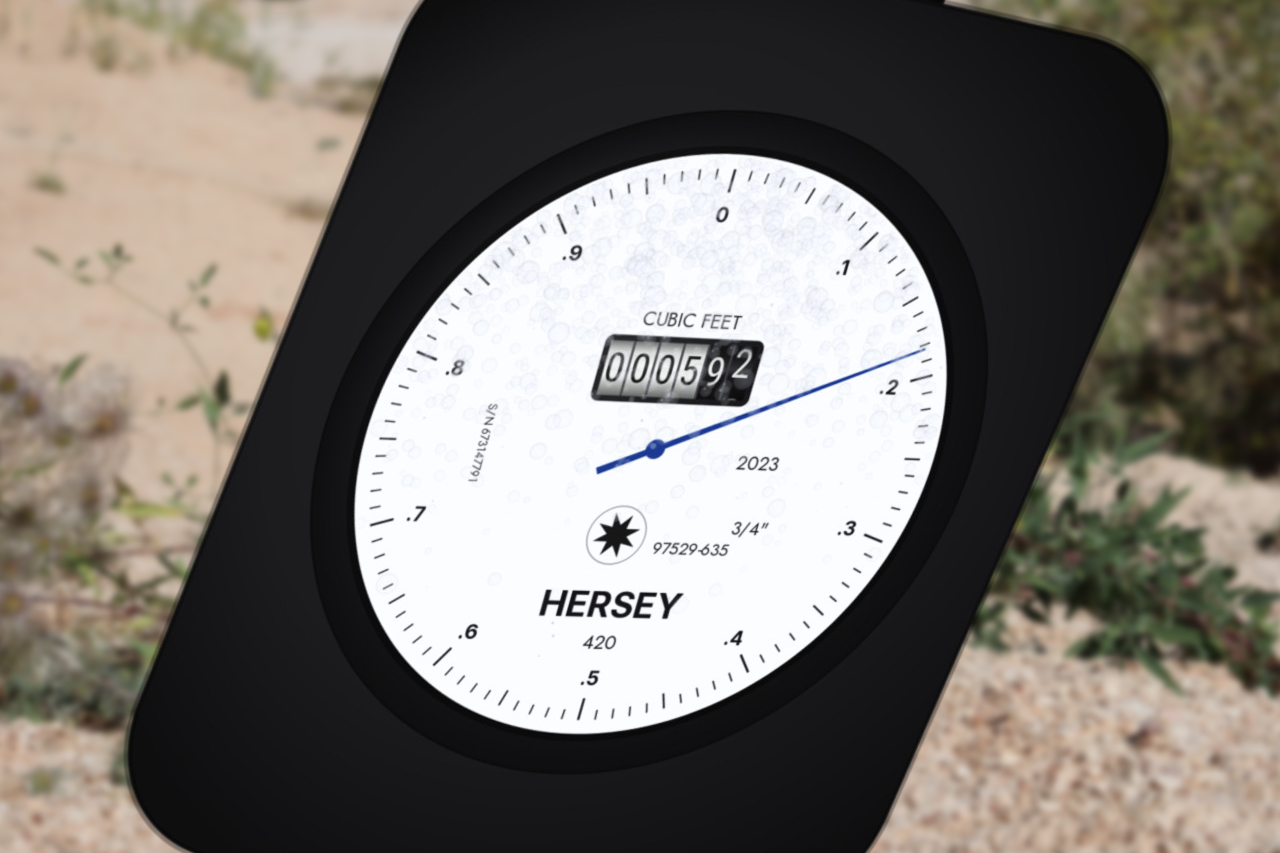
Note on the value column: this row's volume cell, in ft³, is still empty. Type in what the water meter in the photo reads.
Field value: 592.18 ft³
